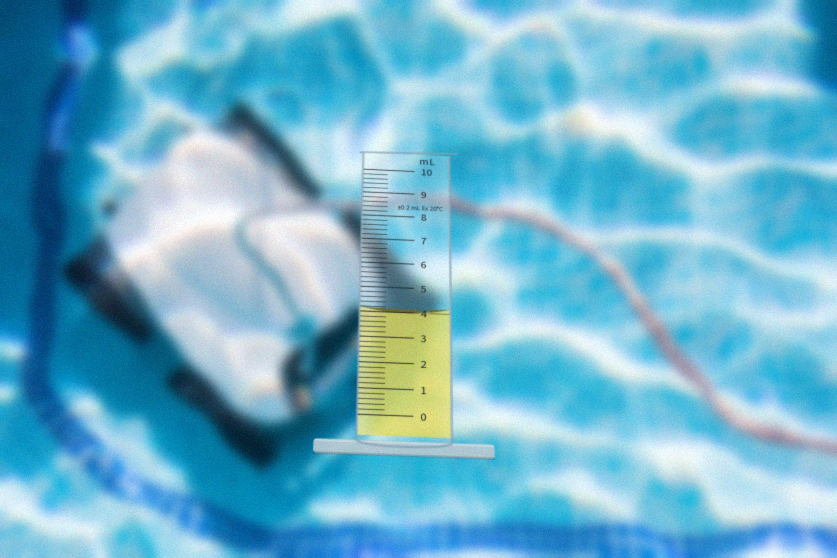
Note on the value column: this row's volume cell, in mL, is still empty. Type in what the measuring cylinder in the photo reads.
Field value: 4 mL
